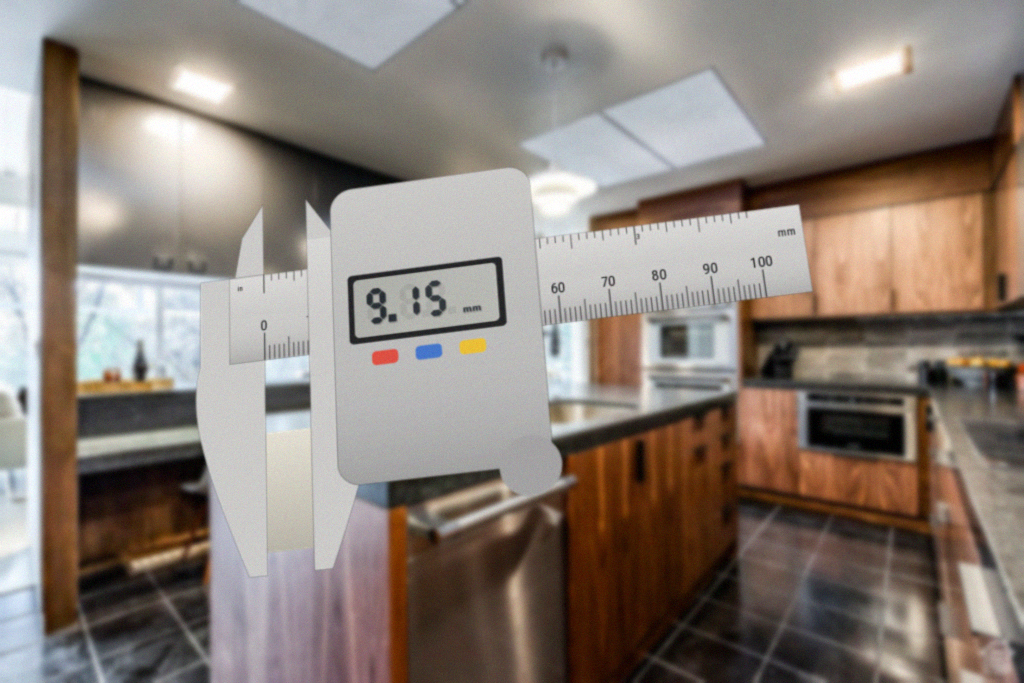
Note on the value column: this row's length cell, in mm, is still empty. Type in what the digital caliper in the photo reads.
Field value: 9.15 mm
